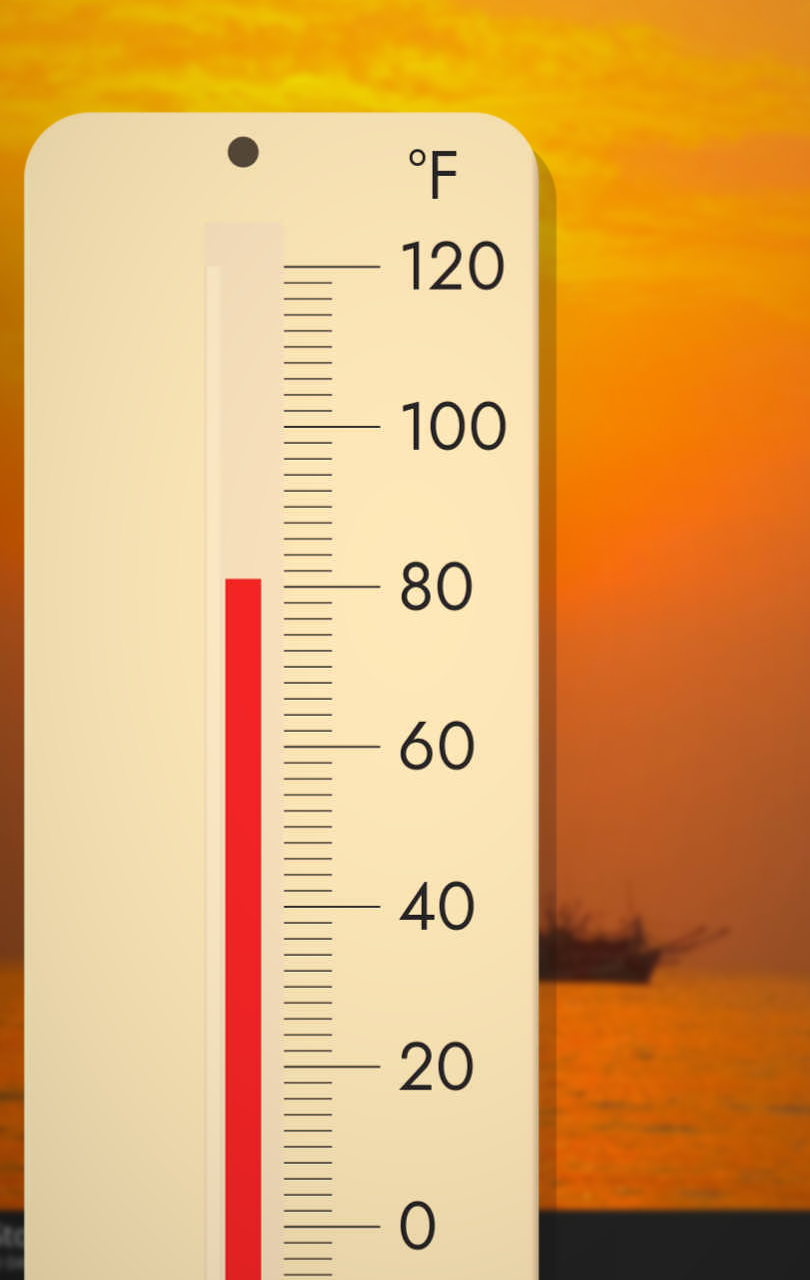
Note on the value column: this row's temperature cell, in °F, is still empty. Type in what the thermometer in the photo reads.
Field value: 81 °F
